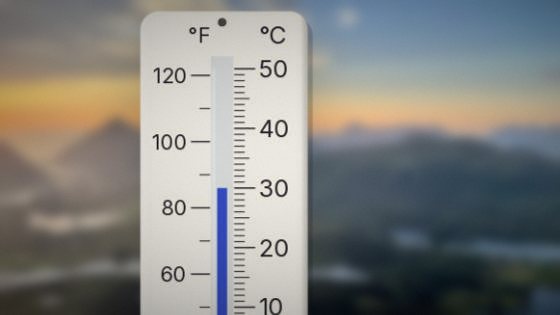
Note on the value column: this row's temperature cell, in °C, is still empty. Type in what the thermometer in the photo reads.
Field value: 30 °C
